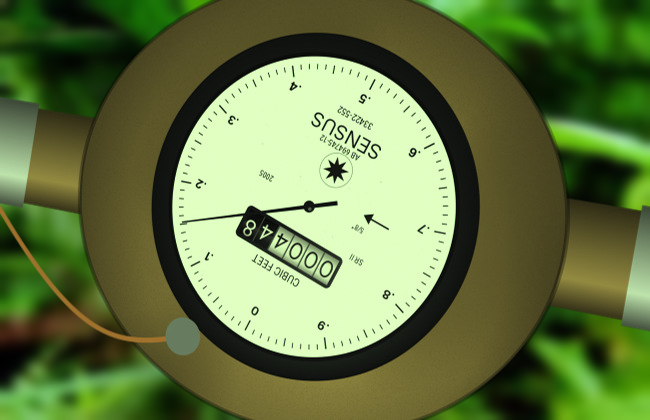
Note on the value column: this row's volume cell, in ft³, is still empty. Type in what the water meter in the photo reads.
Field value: 448.15 ft³
